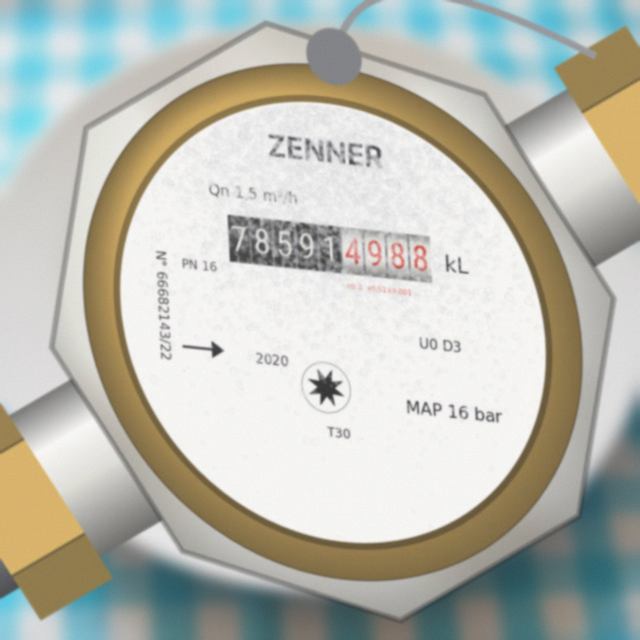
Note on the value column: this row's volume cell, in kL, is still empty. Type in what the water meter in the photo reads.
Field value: 78591.4988 kL
